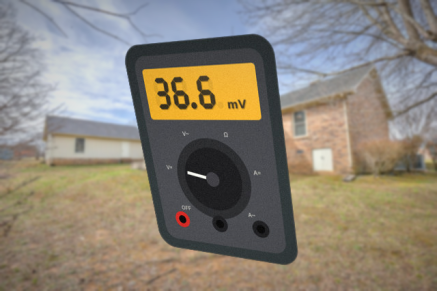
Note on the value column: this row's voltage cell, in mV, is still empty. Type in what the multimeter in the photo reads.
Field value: 36.6 mV
